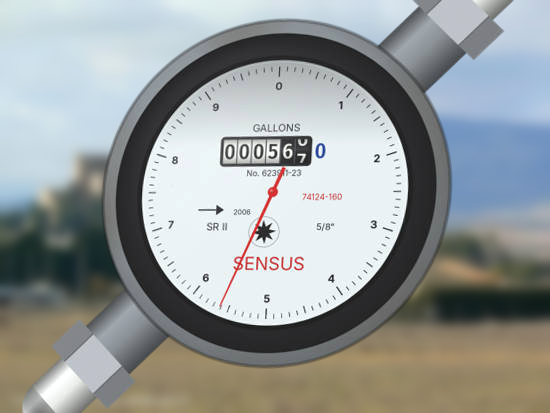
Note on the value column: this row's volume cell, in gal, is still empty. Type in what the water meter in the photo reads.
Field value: 5665.6 gal
